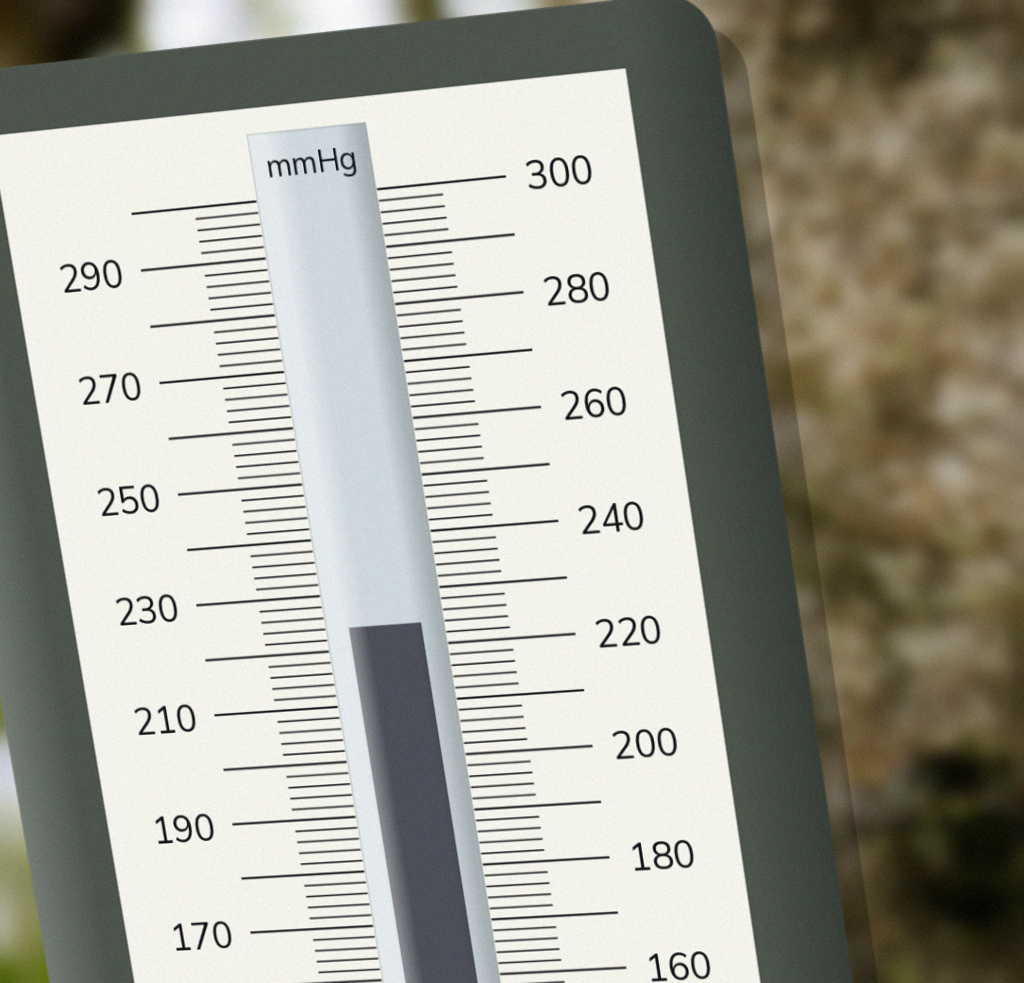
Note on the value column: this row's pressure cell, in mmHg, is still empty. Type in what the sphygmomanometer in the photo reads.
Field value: 224 mmHg
